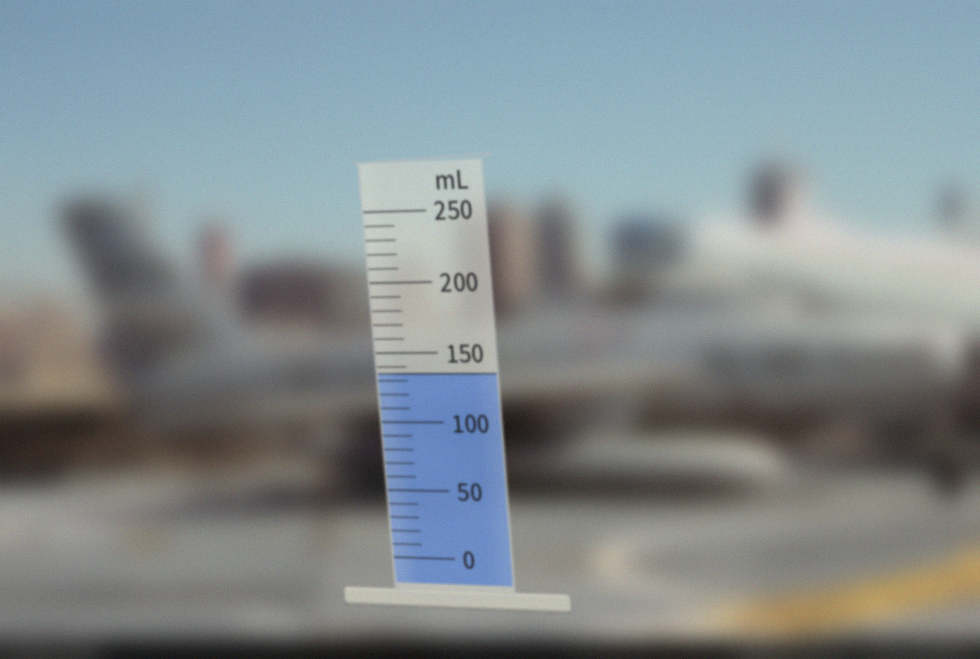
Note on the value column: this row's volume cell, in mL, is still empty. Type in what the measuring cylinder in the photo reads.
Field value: 135 mL
